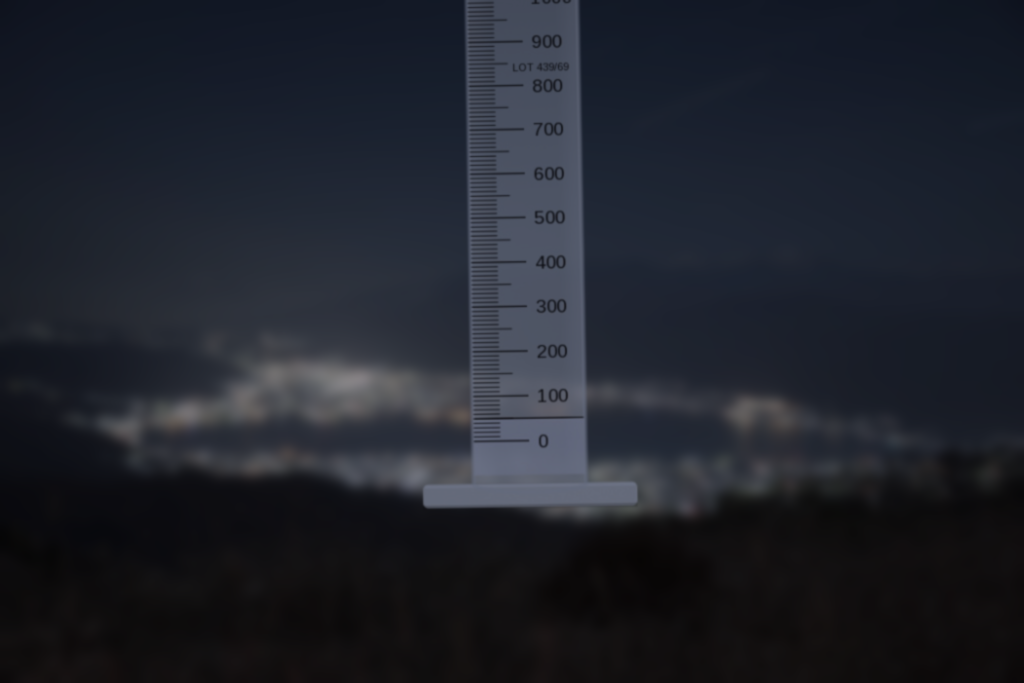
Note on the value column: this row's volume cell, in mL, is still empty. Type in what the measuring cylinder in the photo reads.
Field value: 50 mL
